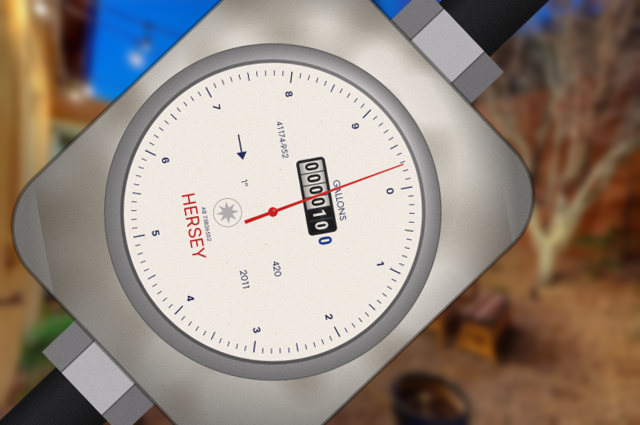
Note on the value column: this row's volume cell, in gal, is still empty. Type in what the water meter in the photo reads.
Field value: 99.7 gal
